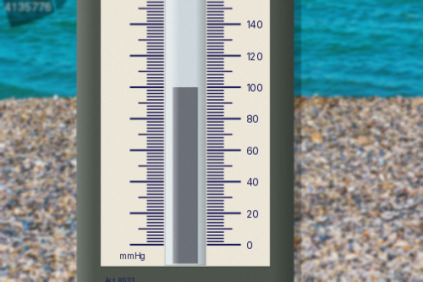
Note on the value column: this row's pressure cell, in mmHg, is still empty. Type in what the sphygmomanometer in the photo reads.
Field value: 100 mmHg
